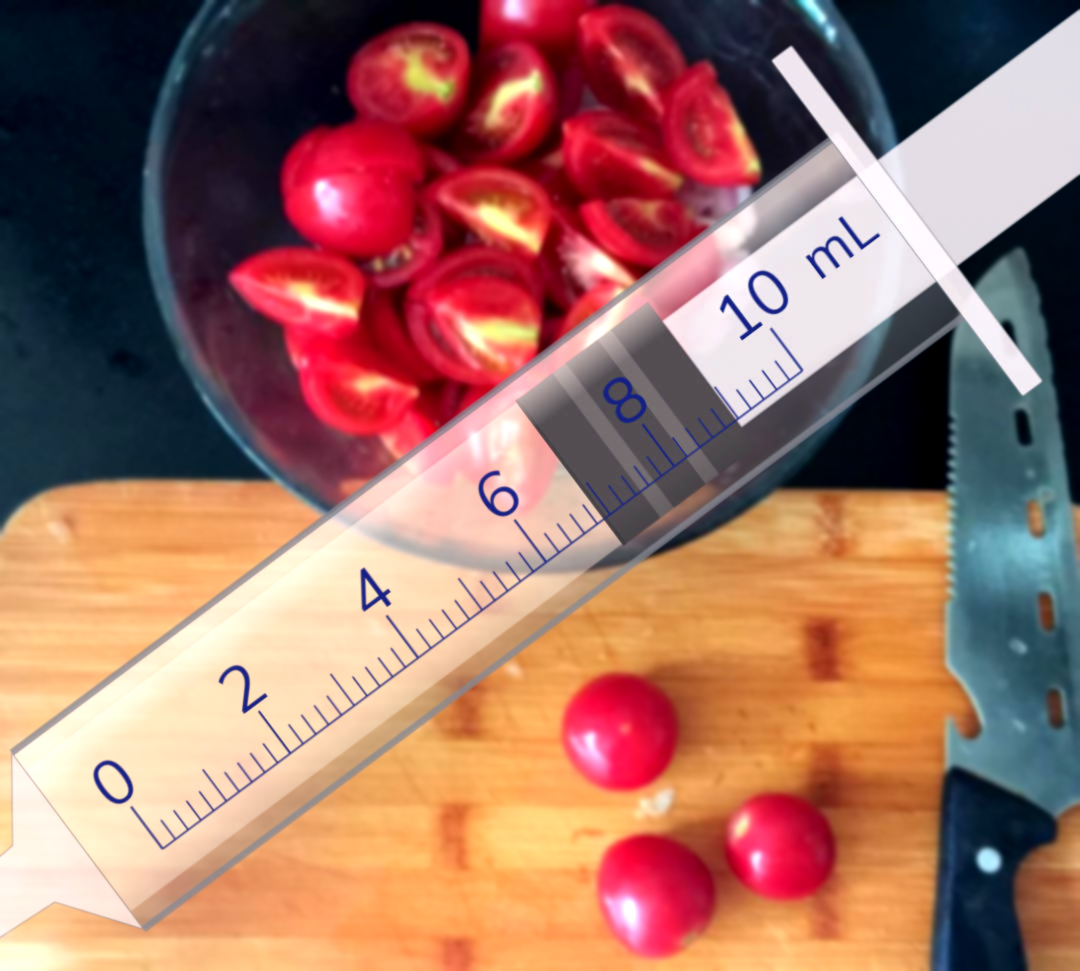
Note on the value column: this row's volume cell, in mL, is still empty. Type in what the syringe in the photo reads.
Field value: 6.9 mL
